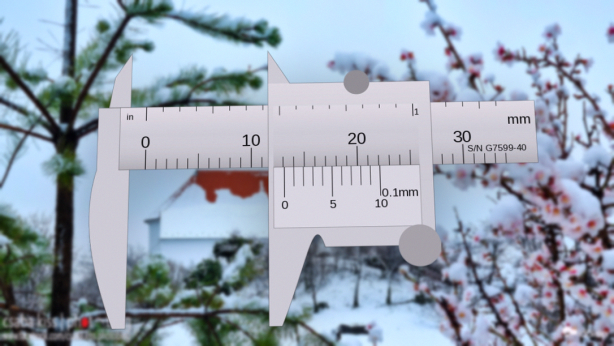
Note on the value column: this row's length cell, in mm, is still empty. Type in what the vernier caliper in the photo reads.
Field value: 13.1 mm
